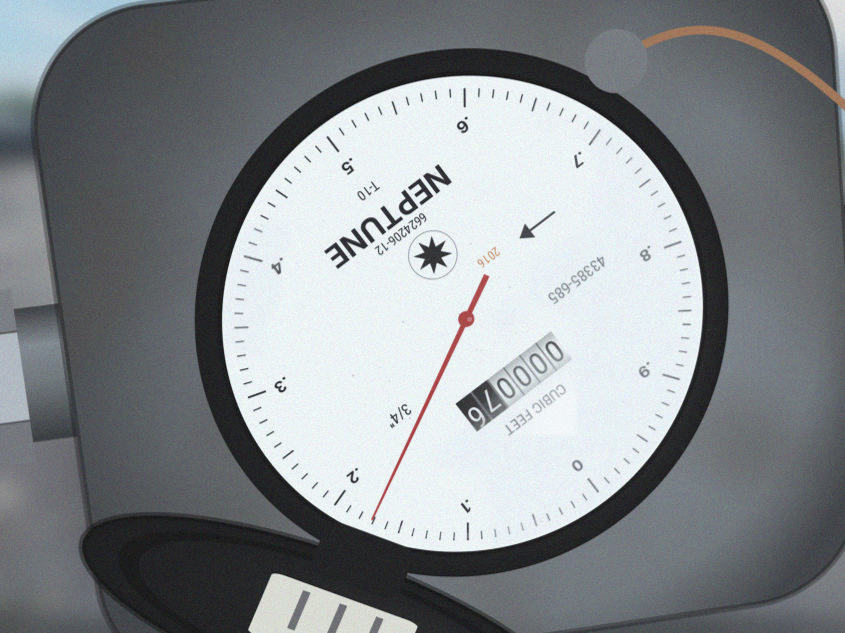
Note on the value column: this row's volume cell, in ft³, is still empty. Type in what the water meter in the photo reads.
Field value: 76.17 ft³
